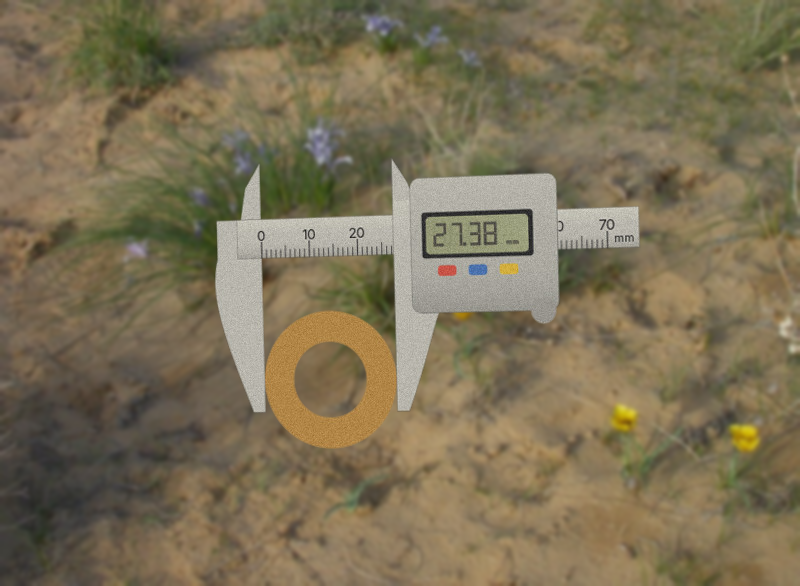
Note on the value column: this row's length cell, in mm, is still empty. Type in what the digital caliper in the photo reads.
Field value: 27.38 mm
